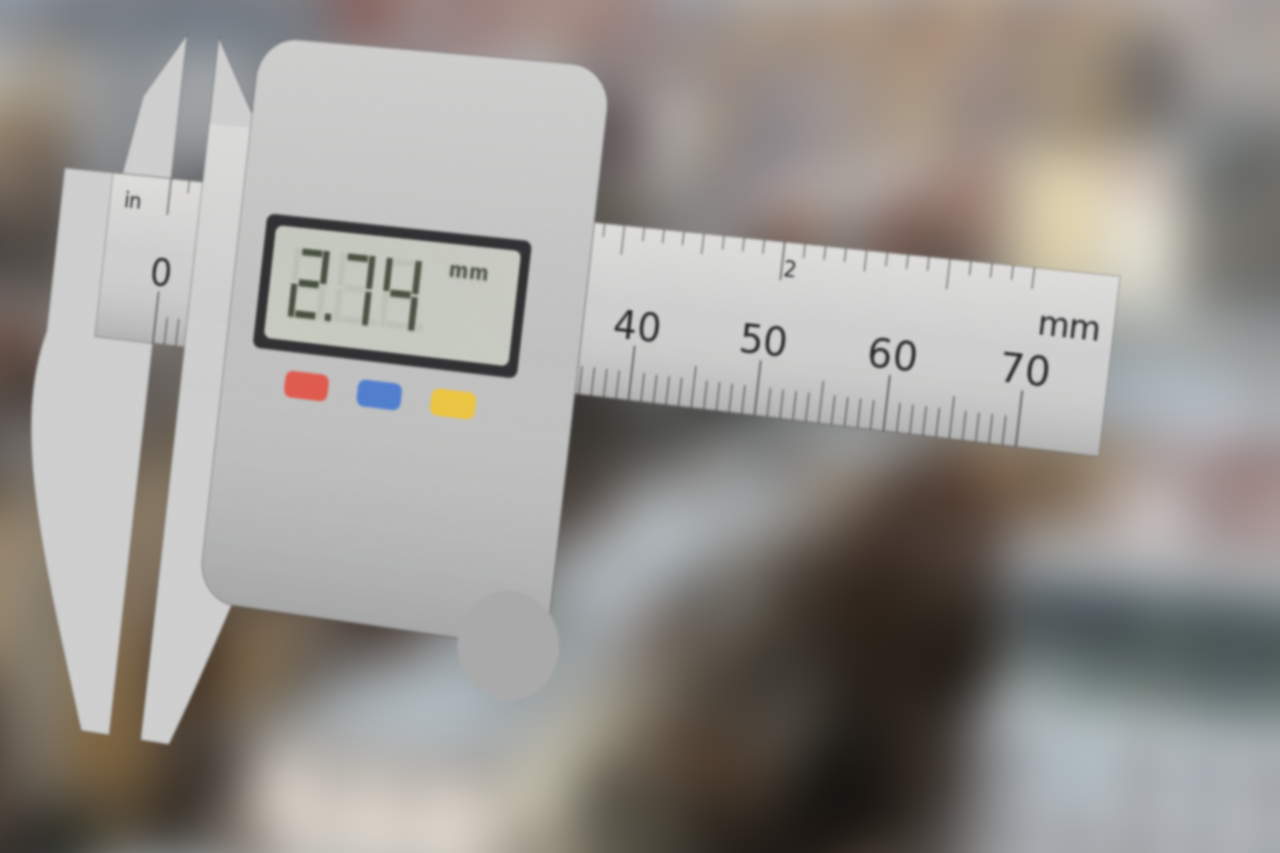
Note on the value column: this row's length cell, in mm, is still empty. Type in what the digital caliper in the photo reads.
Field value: 2.74 mm
